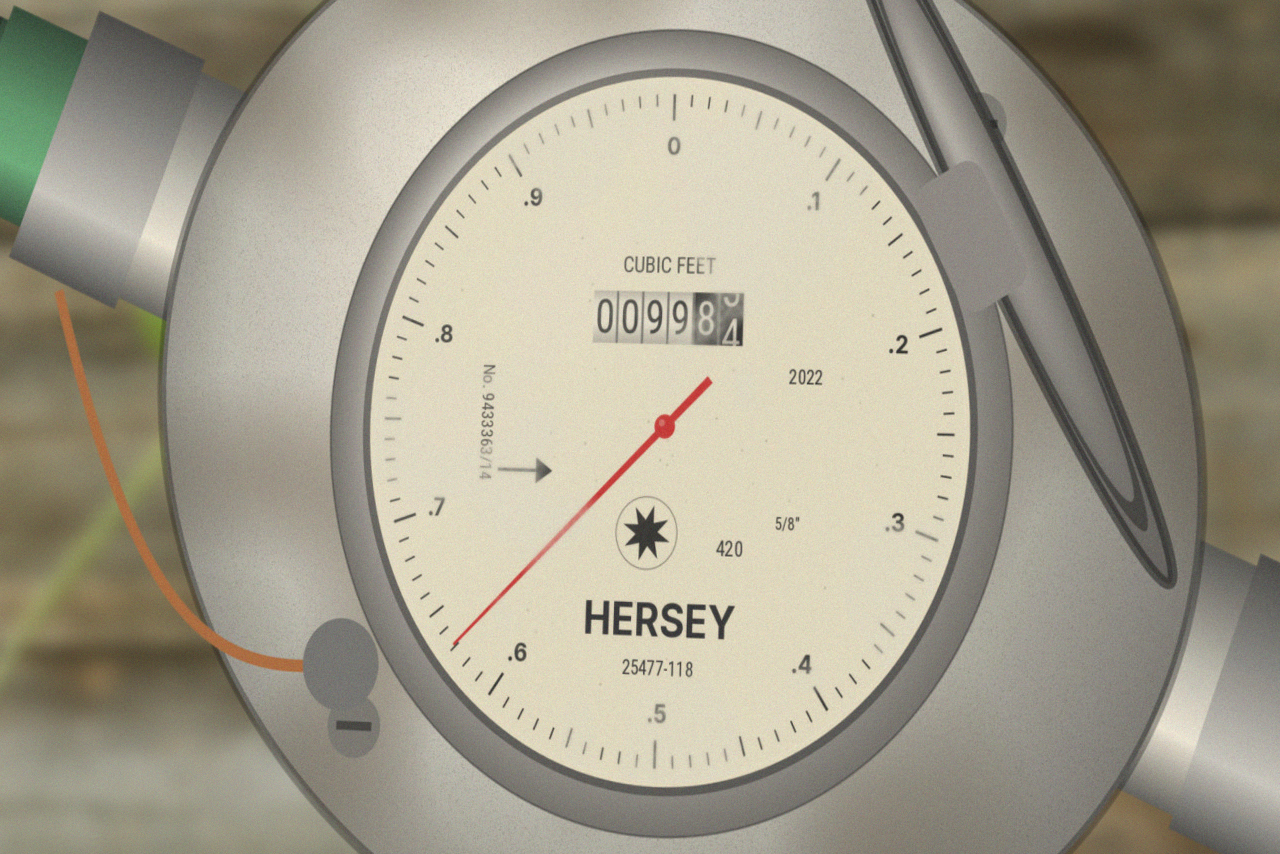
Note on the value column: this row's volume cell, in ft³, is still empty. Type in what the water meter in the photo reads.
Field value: 9983.63 ft³
